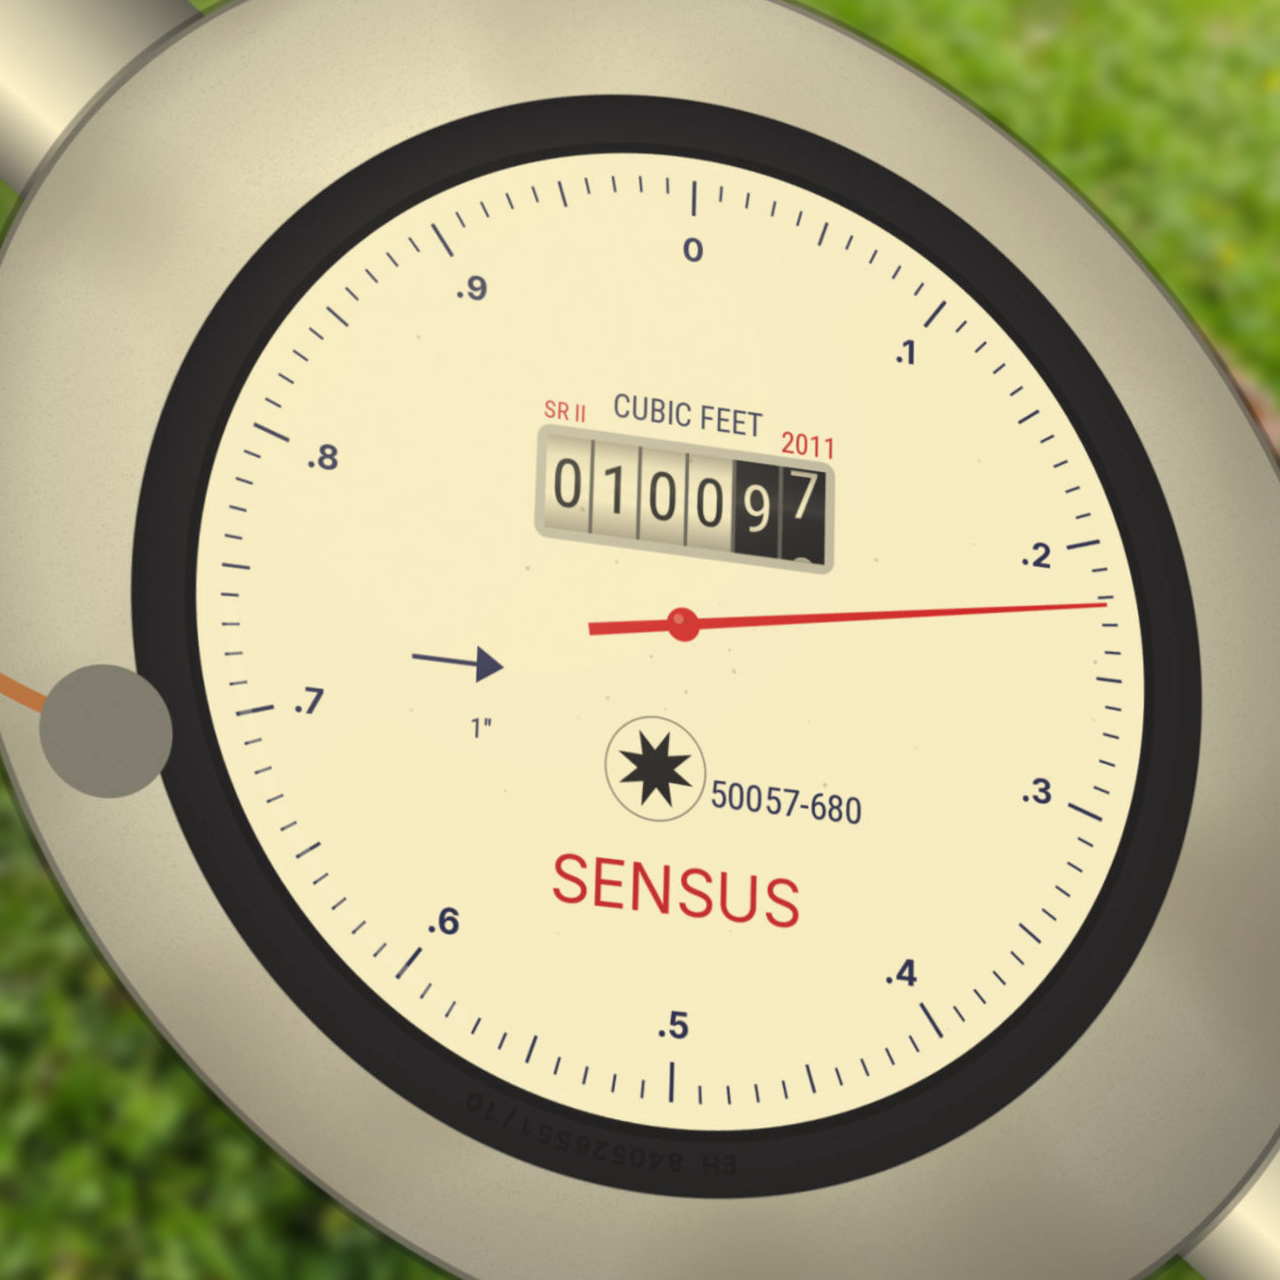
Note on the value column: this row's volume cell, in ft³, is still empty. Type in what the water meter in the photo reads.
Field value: 10097.22 ft³
